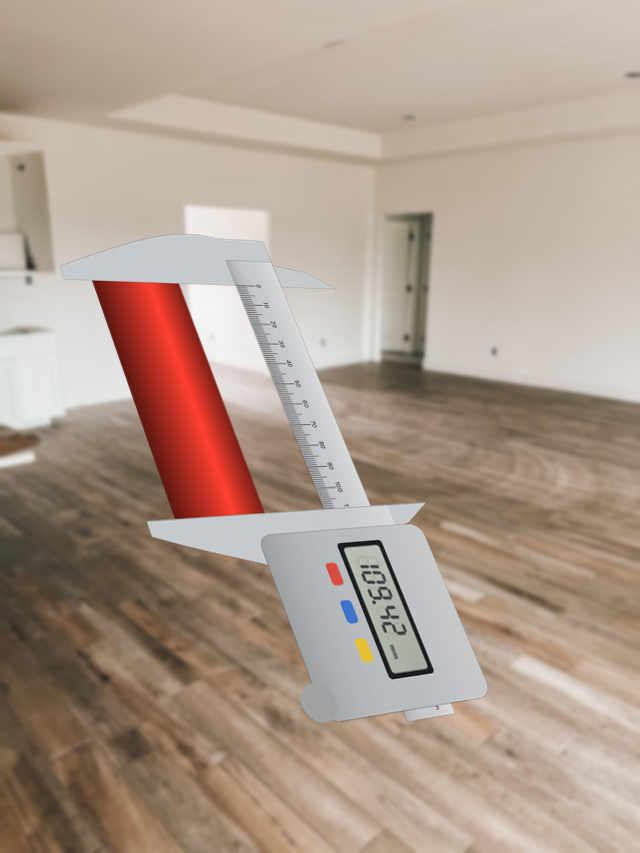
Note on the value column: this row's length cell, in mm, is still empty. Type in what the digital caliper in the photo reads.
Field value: 109.42 mm
